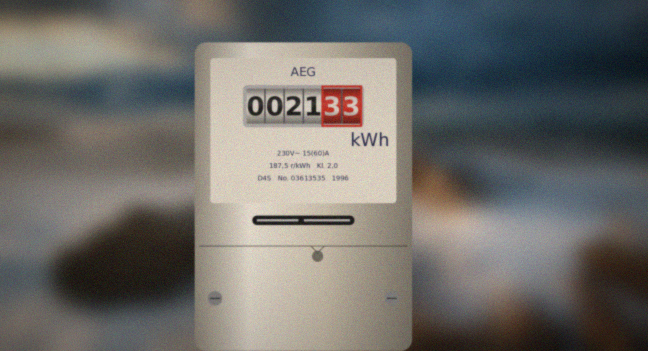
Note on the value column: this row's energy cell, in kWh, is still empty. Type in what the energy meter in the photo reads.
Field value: 21.33 kWh
